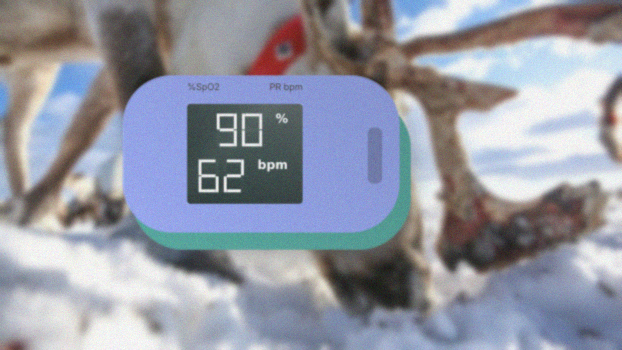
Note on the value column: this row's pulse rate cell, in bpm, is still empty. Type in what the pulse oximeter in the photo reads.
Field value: 62 bpm
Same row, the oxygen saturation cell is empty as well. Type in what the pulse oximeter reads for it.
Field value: 90 %
